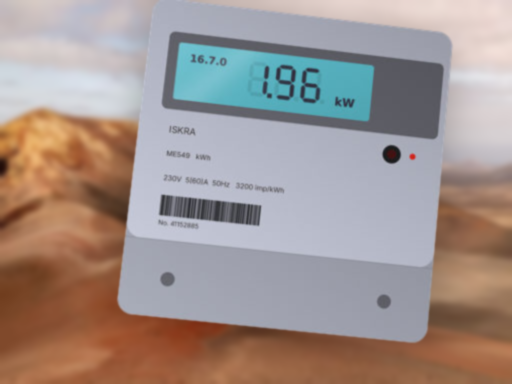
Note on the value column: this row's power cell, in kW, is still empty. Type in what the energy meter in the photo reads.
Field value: 1.96 kW
